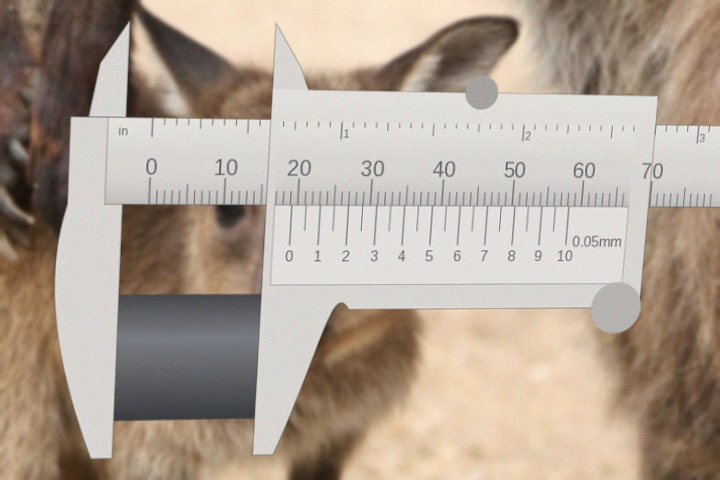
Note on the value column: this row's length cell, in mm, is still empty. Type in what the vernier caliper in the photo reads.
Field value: 19.2 mm
